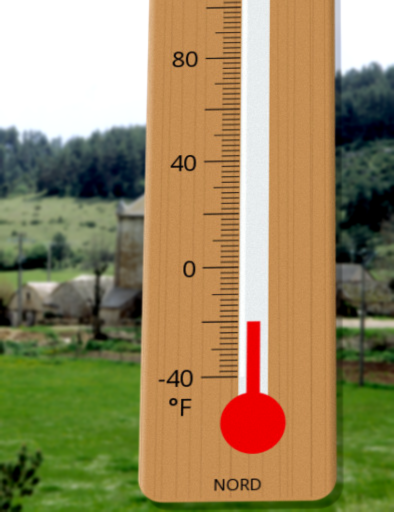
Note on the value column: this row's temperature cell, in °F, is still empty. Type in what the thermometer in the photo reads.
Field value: -20 °F
